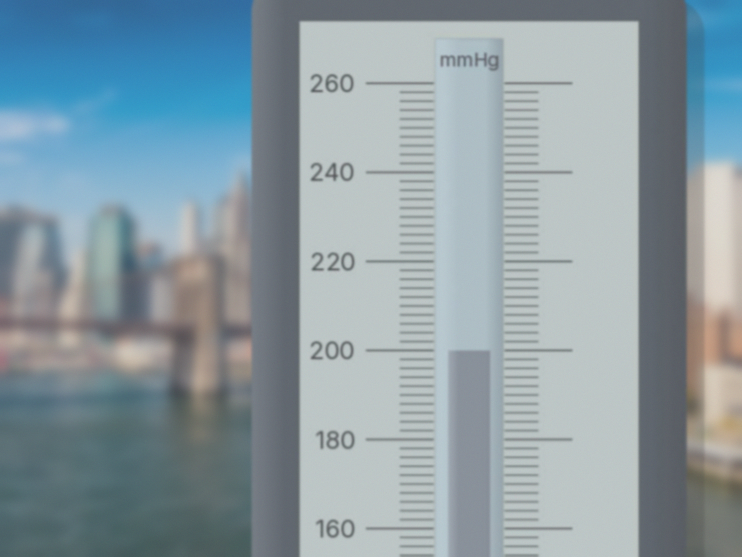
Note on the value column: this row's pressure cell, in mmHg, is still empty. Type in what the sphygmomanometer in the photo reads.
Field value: 200 mmHg
